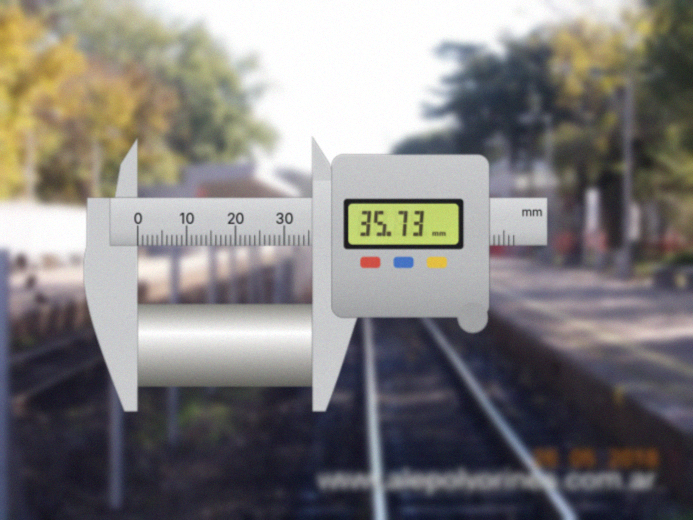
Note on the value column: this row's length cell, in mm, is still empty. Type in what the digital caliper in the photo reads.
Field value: 35.73 mm
